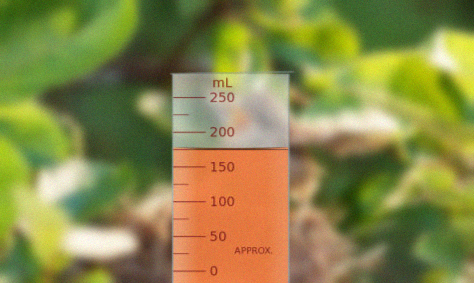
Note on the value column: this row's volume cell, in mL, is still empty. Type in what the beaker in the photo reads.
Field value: 175 mL
